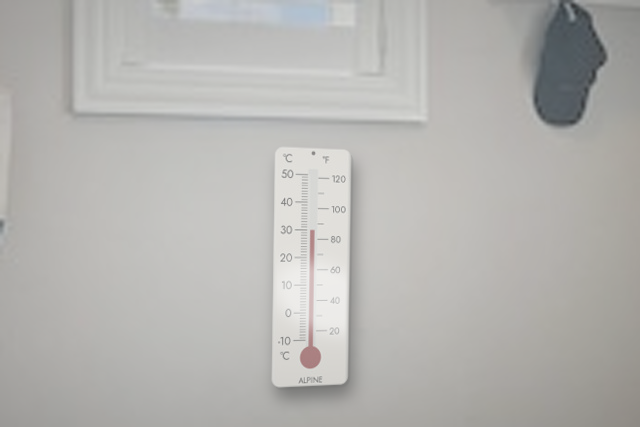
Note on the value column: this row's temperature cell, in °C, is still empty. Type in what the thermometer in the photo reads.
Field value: 30 °C
